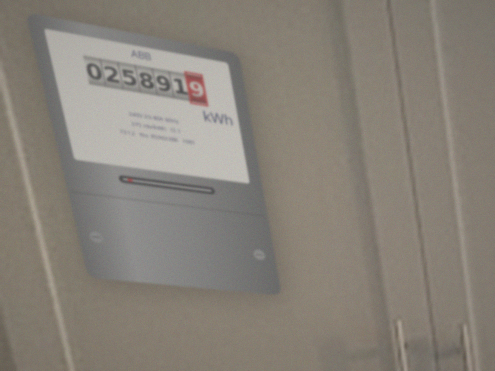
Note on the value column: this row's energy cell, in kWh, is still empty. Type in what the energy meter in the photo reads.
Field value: 25891.9 kWh
